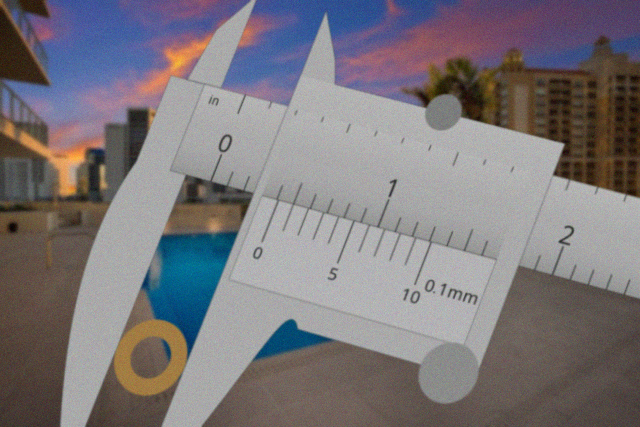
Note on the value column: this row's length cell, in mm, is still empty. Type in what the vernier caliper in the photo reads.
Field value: 4.1 mm
